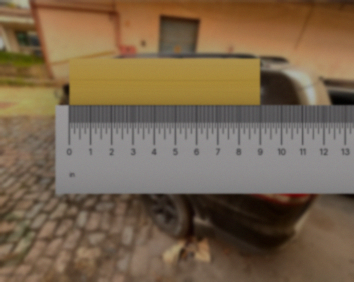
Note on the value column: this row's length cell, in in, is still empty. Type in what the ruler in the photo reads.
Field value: 9 in
